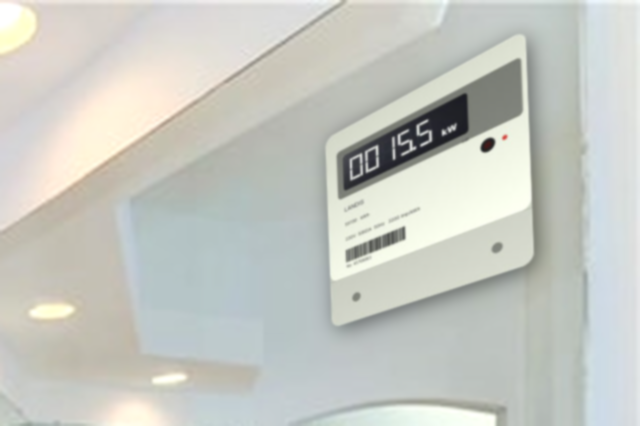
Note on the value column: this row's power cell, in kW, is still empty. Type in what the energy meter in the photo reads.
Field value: 15.5 kW
